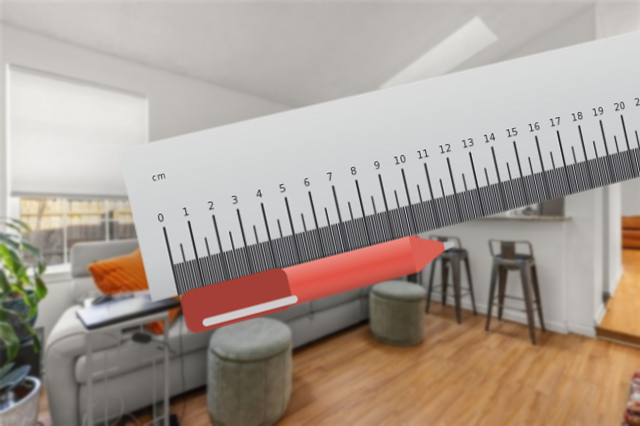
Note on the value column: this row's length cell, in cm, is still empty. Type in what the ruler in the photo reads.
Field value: 11.5 cm
